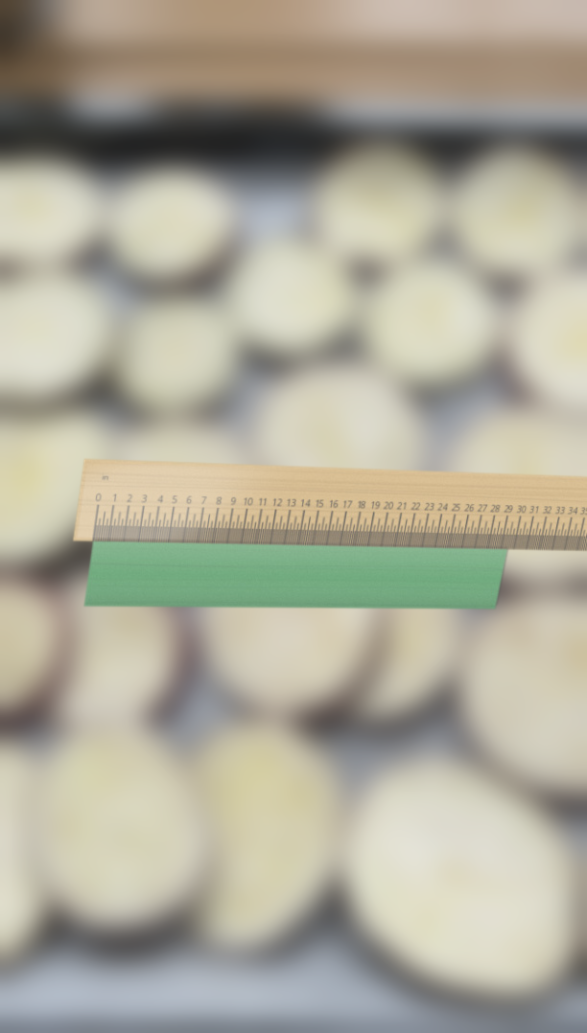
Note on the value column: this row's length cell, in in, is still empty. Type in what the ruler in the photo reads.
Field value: 29.5 in
